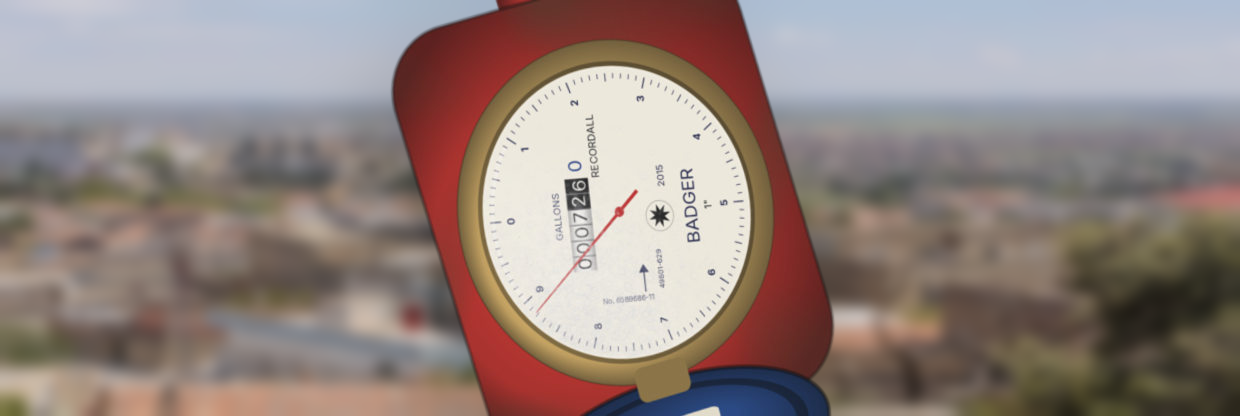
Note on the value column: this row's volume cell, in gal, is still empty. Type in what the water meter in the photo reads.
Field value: 7258.8 gal
